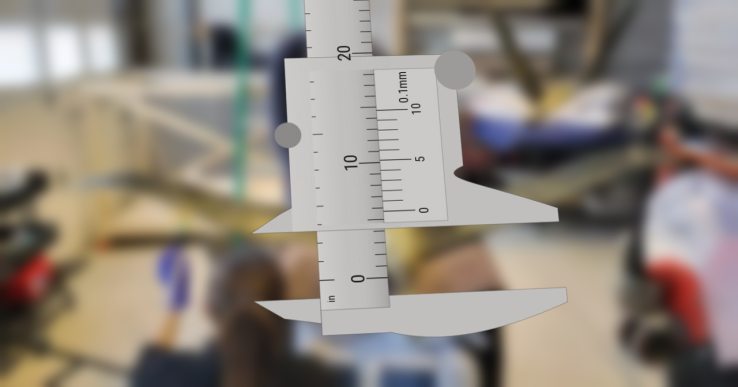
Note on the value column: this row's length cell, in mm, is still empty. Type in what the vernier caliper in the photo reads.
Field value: 5.7 mm
